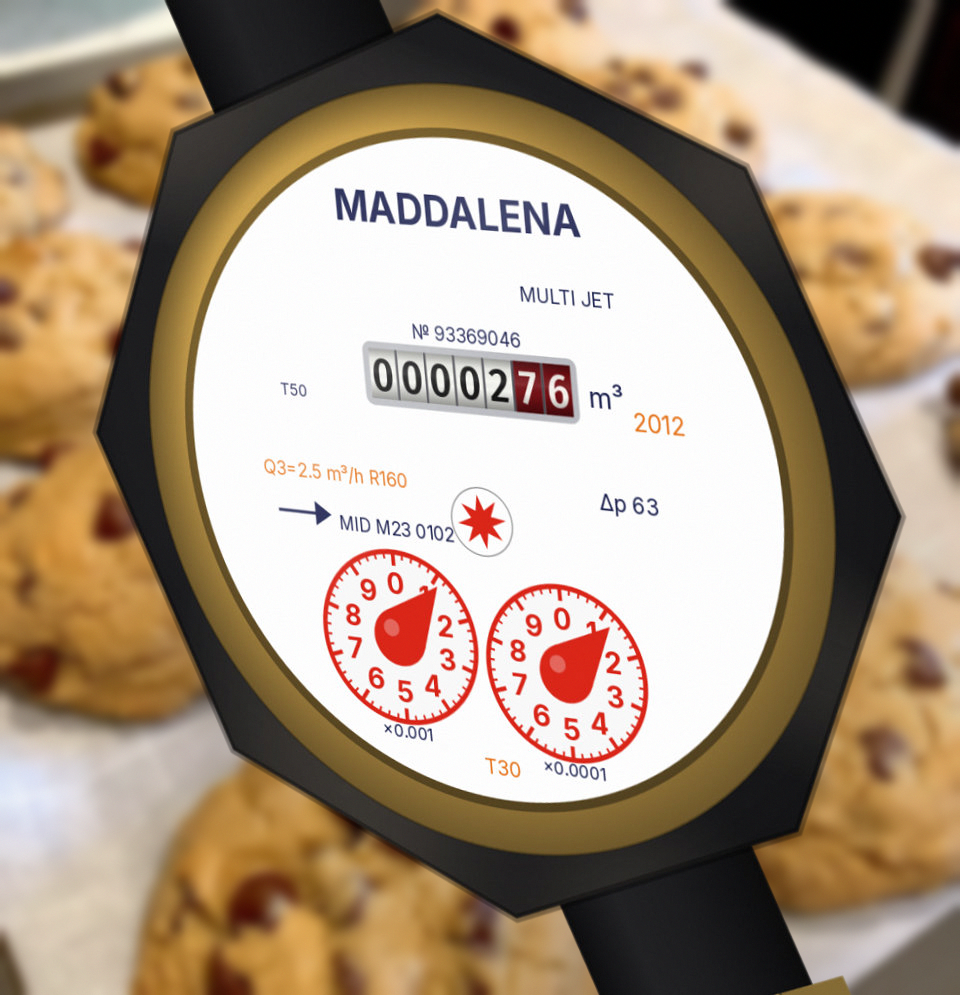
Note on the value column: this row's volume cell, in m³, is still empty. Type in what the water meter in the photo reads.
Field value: 2.7611 m³
